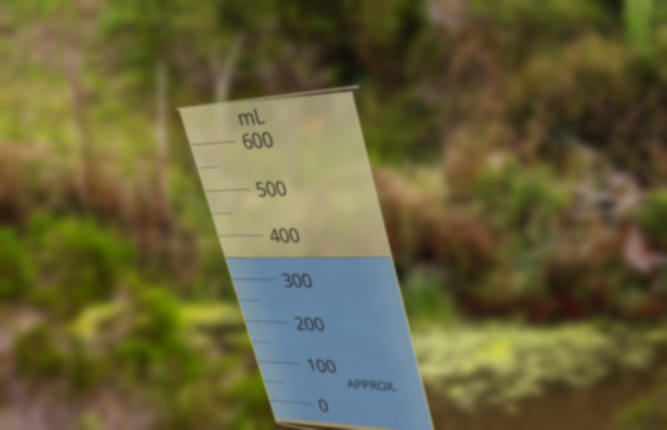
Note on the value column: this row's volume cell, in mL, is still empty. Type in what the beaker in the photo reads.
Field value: 350 mL
